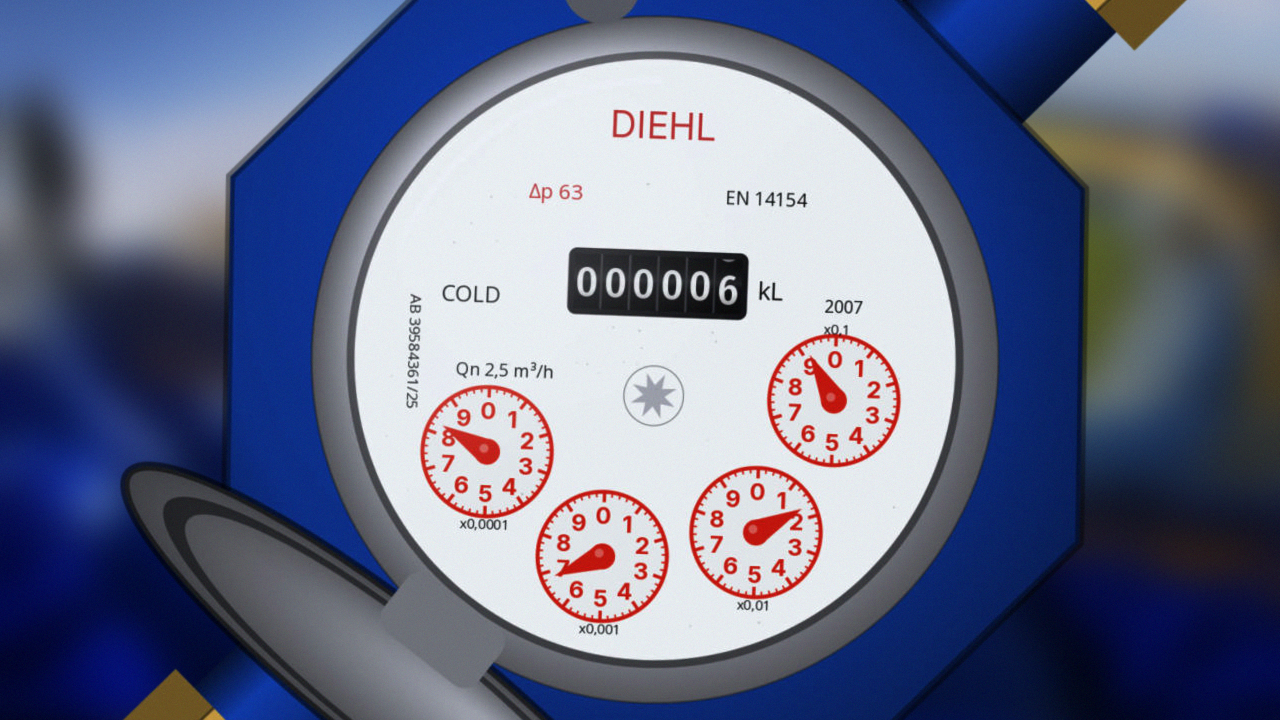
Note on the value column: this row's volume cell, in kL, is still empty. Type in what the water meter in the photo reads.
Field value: 5.9168 kL
